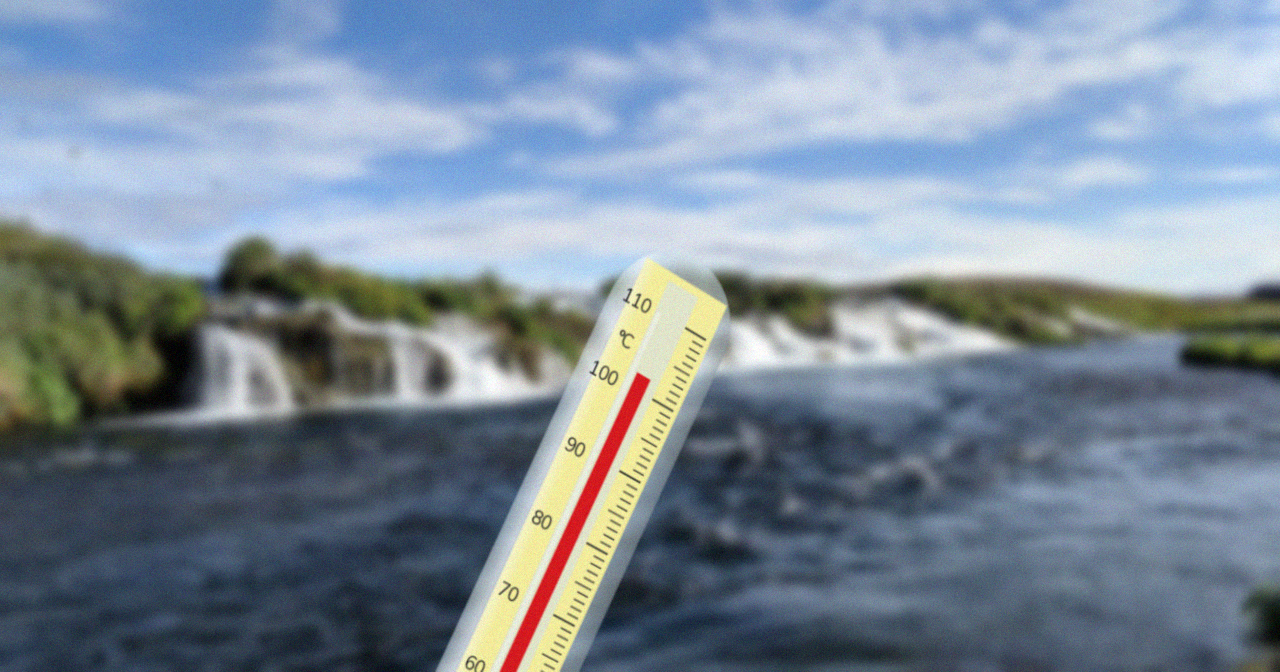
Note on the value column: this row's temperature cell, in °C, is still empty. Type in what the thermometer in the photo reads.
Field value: 102 °C
